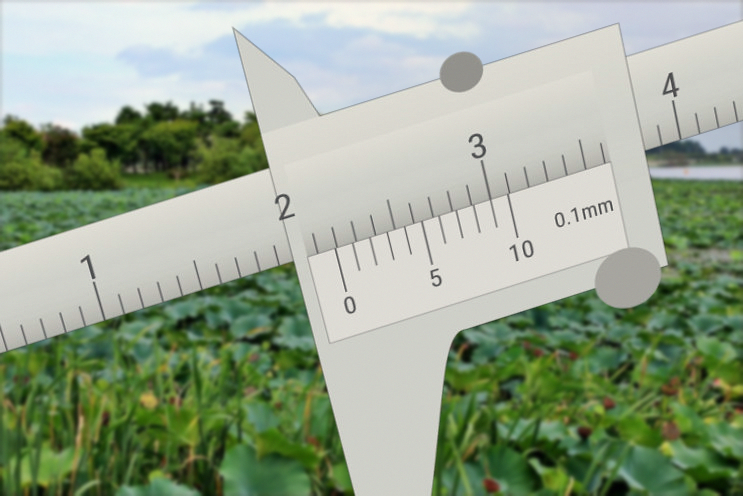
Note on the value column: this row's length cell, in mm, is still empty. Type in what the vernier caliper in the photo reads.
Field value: 21.9 mm
